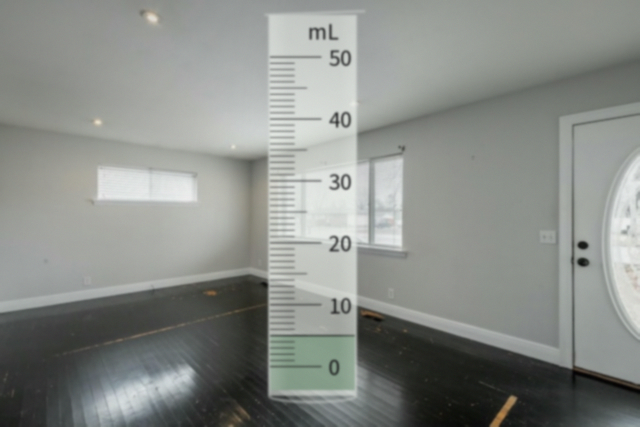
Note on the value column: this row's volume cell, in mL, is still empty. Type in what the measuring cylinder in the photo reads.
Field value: 5 mL
